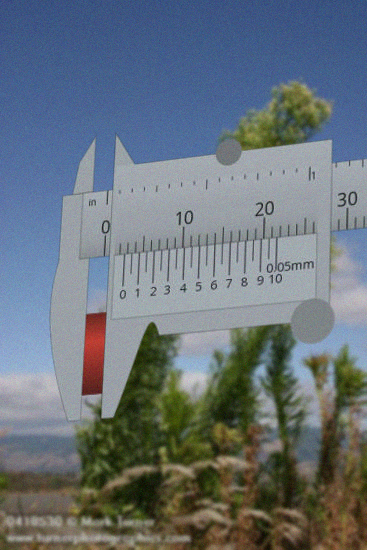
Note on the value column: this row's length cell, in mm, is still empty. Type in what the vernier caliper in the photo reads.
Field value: 2.6 mm
